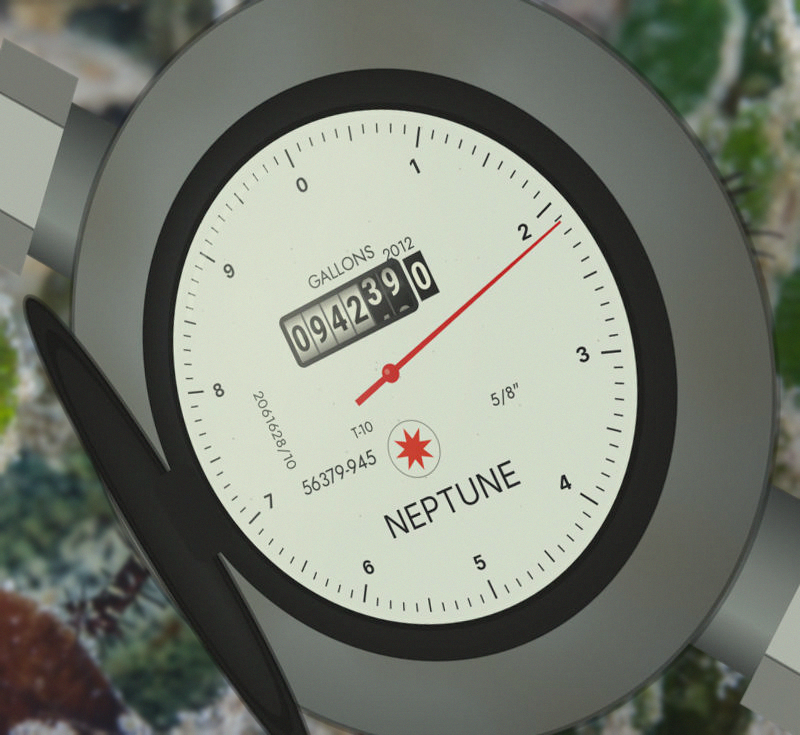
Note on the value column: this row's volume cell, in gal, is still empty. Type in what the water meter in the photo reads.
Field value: 942392.1 gal
